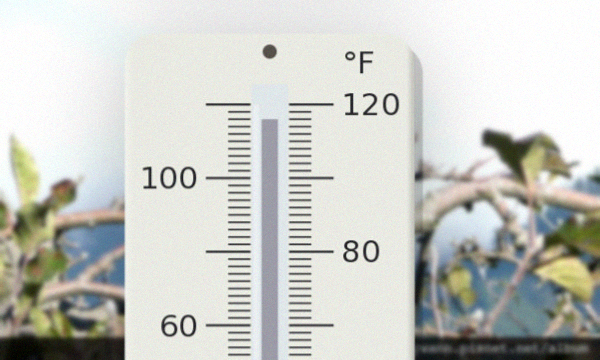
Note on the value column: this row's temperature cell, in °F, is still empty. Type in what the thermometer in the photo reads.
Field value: 116 °F
